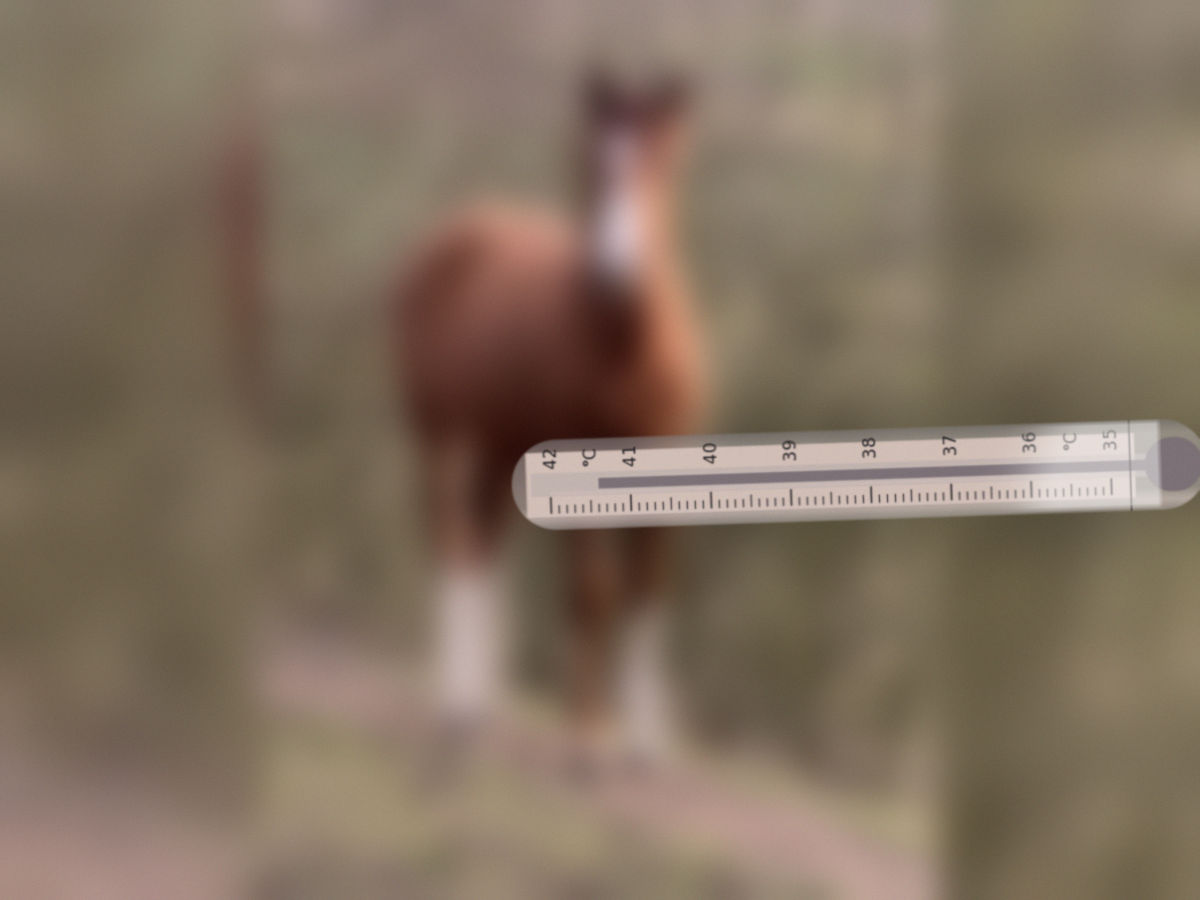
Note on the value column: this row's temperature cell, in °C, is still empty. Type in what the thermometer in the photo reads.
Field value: 41.4 °C
